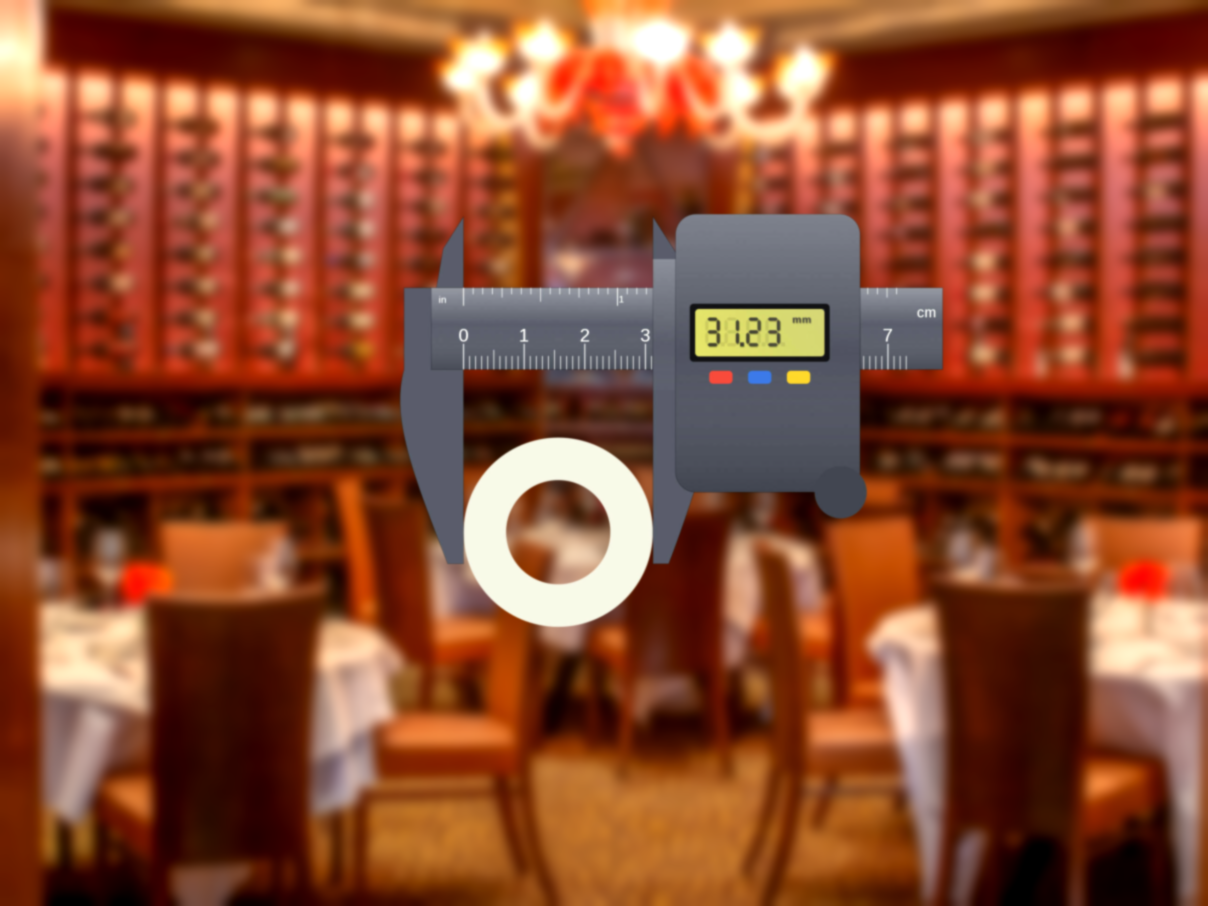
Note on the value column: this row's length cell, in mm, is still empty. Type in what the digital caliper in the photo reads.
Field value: 31.23 mm
